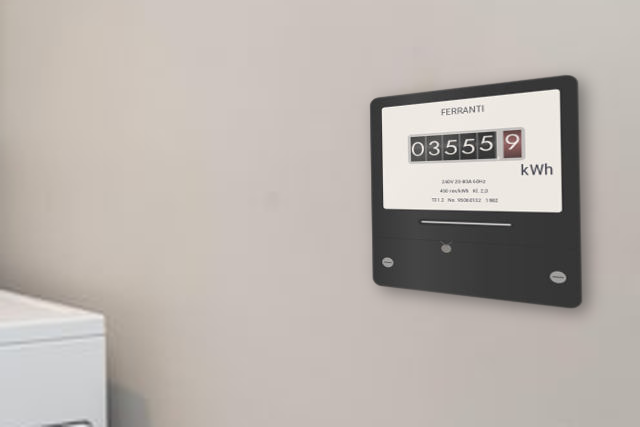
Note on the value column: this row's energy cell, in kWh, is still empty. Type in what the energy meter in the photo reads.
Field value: 3555.9 kWh
